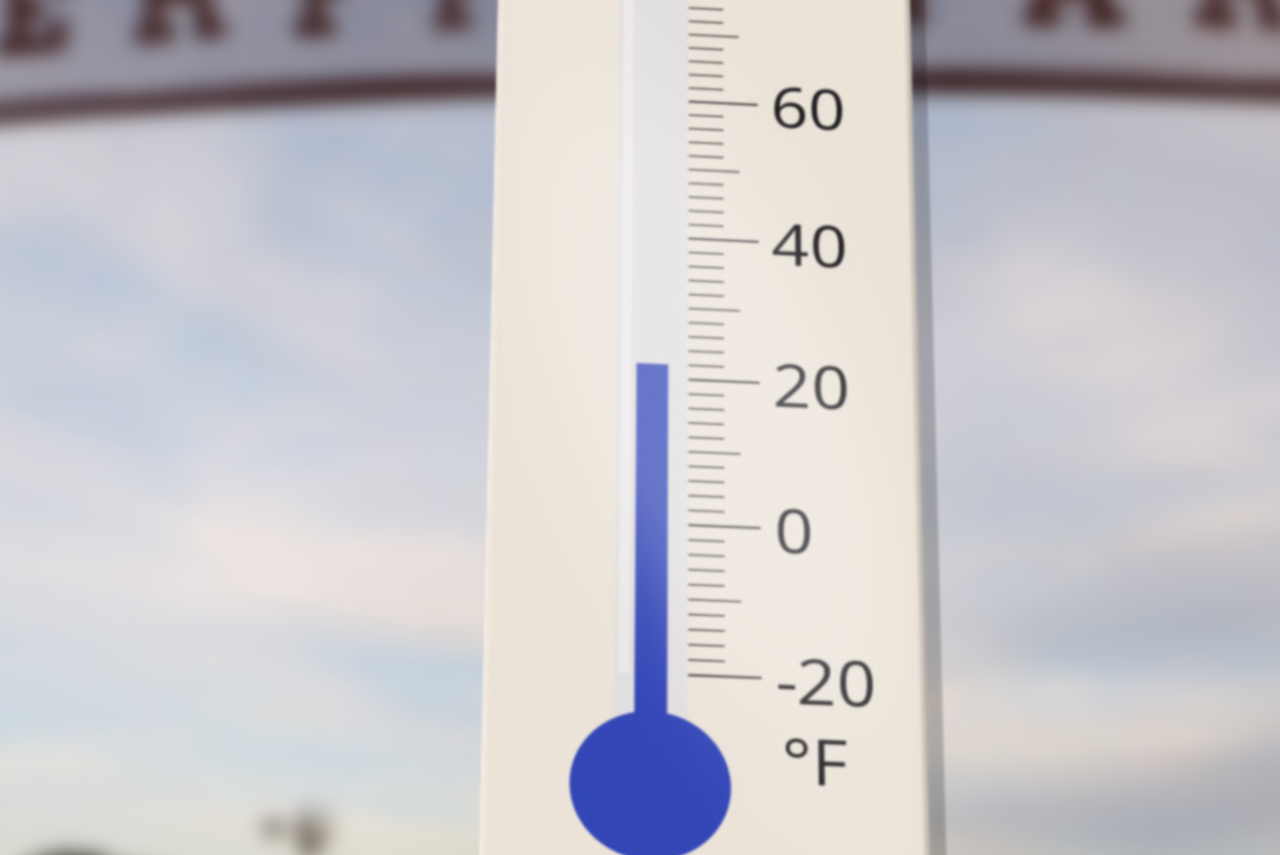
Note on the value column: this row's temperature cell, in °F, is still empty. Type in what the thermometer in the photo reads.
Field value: 22 °F
